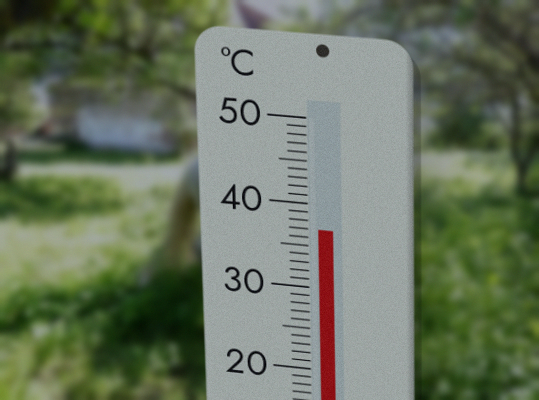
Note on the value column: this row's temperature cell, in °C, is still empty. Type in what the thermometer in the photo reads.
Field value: 37 °C
